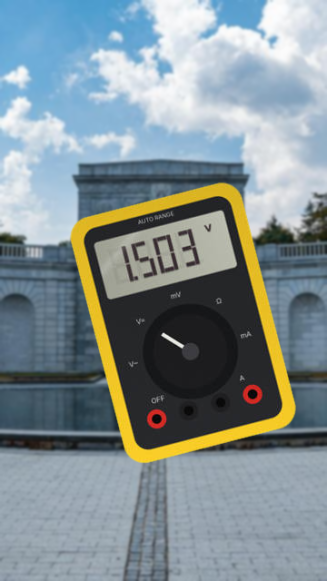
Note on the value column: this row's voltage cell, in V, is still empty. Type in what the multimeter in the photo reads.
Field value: 1.503 V
